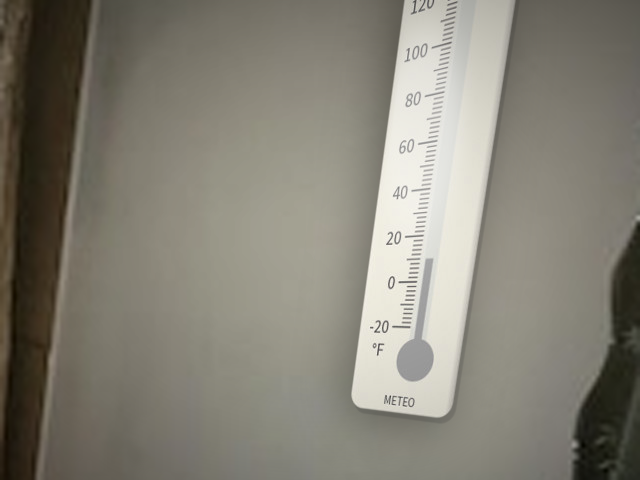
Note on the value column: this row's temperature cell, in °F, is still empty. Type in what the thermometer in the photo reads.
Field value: 10 °F
